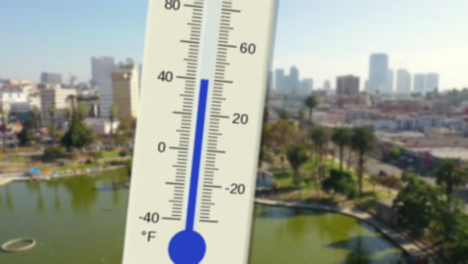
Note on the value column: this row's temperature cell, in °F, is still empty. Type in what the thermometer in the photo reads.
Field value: 40 °F
